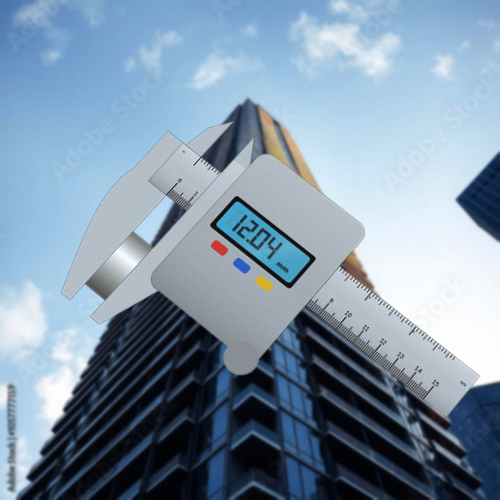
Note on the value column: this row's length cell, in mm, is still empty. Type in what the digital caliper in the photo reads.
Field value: 12.04 mm
